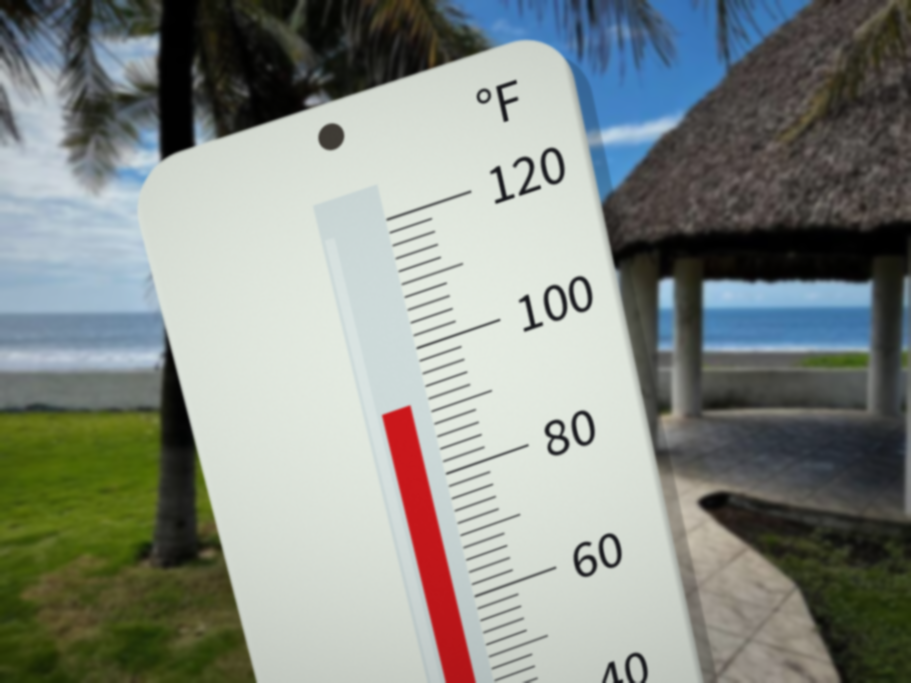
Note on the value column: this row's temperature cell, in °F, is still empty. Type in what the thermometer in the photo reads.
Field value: 92 °F
